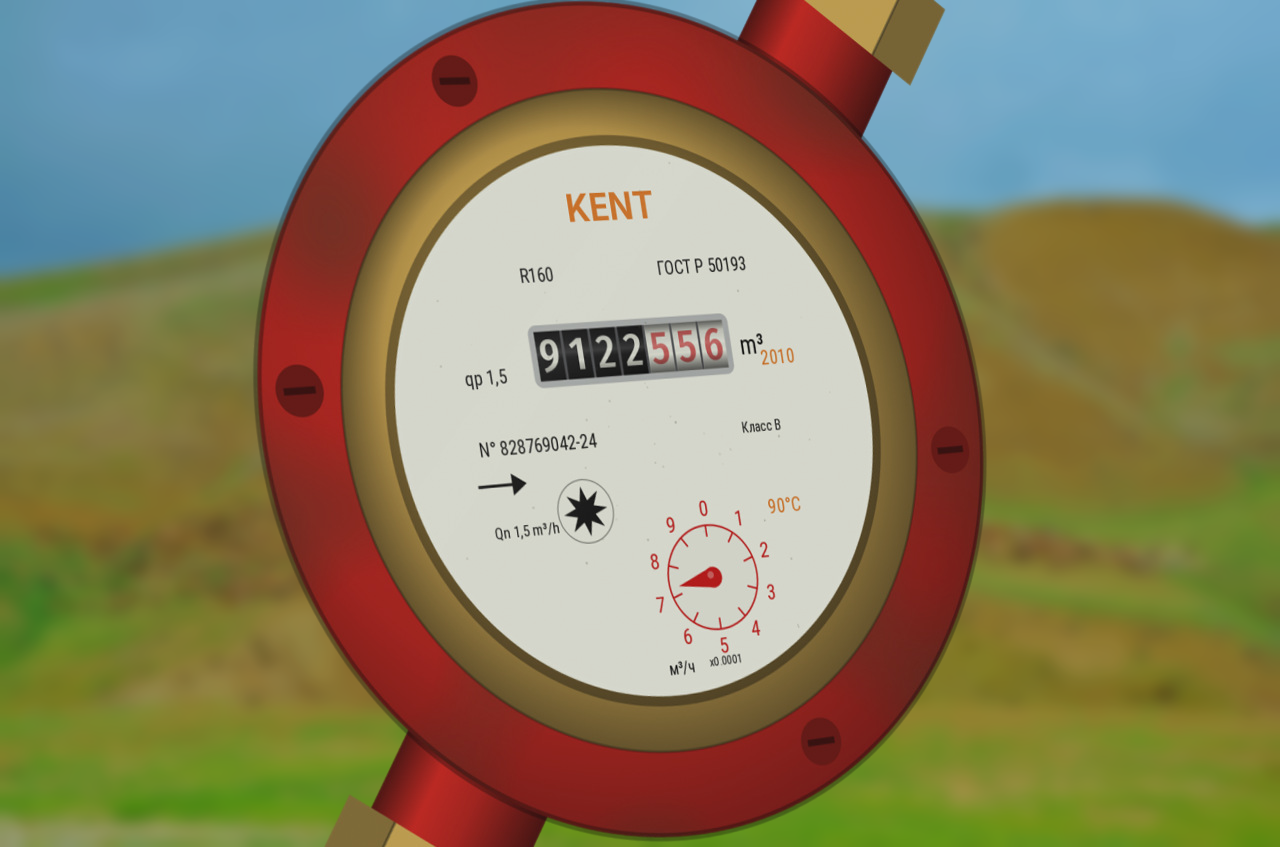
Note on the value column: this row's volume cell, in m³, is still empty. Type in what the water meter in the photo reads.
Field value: 9122.5567 m³
